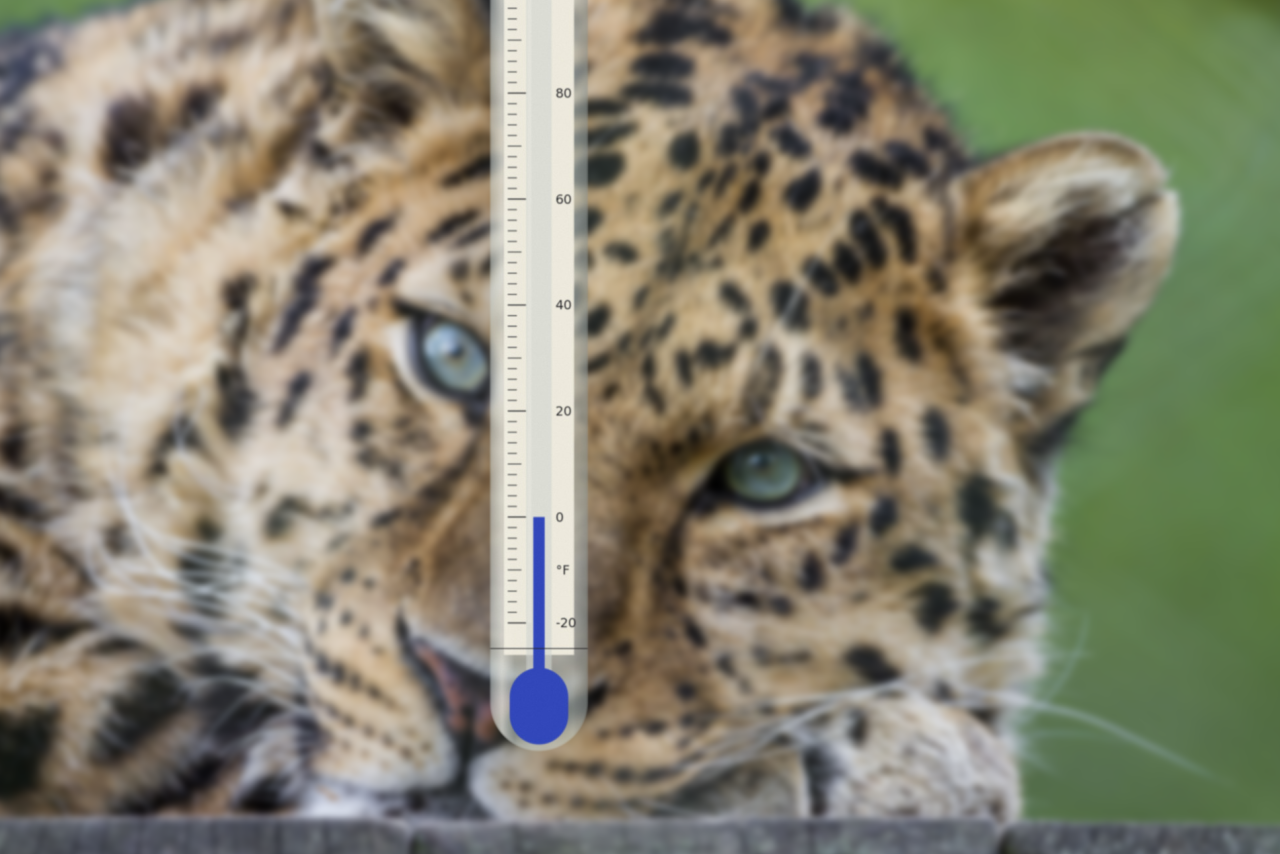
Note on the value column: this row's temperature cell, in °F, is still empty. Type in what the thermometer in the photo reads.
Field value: 0 °F
